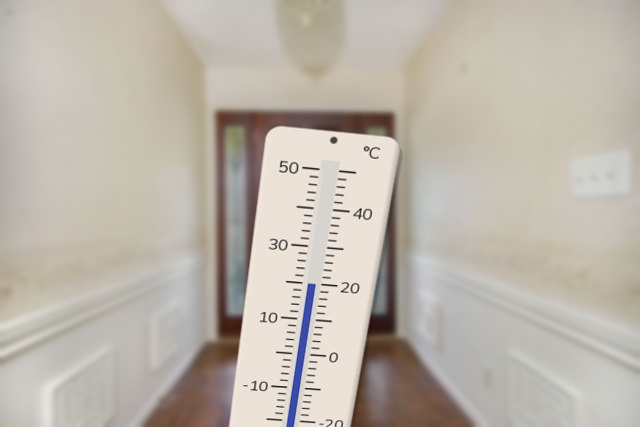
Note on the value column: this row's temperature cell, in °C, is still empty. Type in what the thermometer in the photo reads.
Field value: 20 °C
